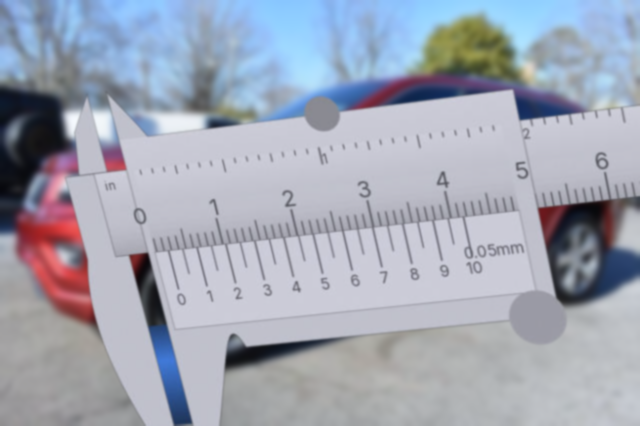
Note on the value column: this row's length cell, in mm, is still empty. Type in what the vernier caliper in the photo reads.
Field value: 2.6 mm
